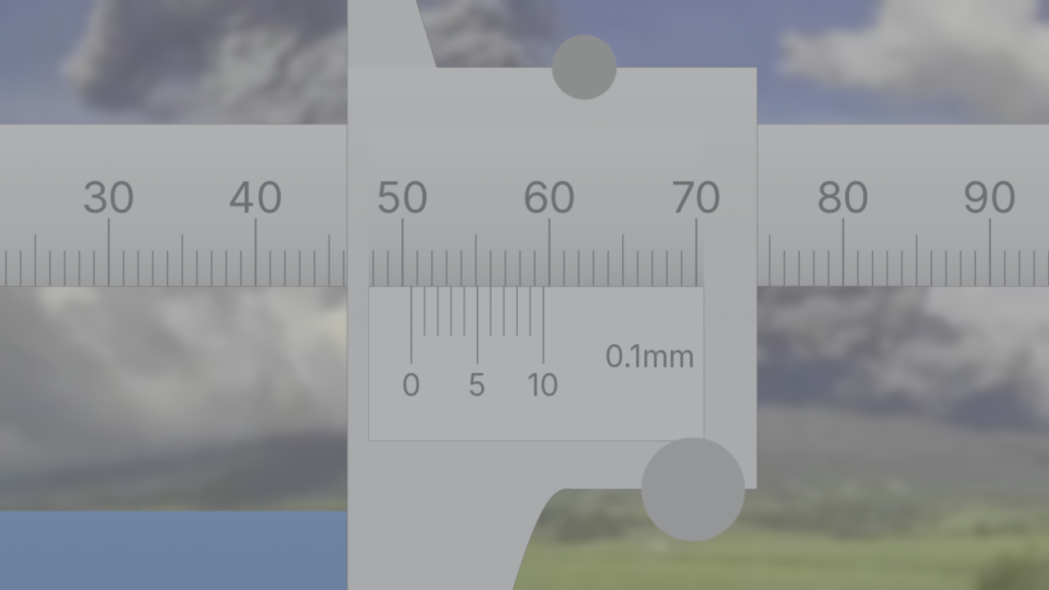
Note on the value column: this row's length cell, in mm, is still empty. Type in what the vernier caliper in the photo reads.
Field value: 50.6 mm
